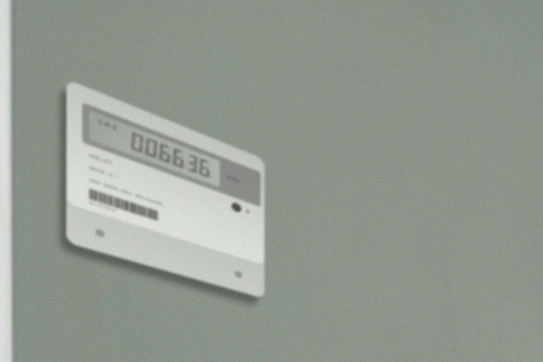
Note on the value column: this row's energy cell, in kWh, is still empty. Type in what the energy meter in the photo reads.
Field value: 6636 kWh
